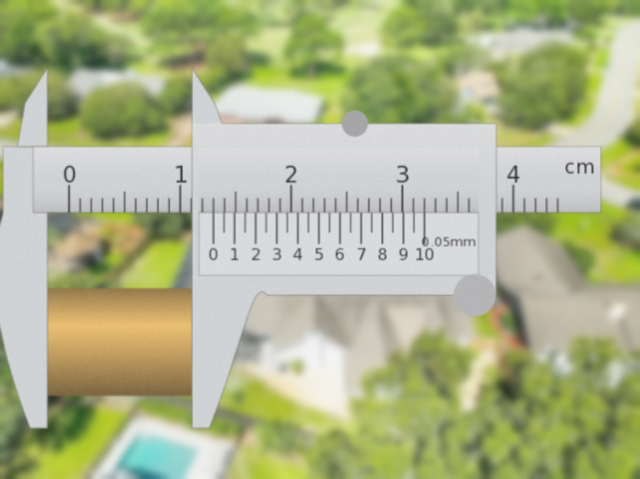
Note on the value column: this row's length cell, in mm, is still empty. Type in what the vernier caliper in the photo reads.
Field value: 13.0 mm
